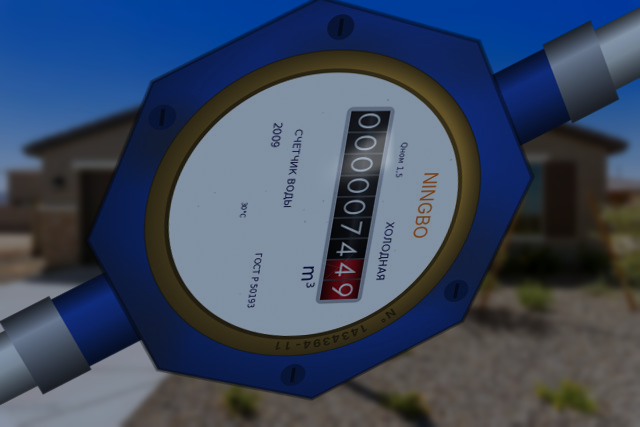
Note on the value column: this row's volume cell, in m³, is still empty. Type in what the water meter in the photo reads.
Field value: 74.49 m³
